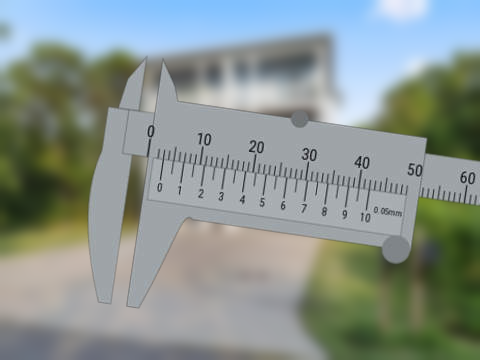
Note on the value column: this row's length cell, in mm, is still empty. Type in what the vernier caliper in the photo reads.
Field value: 3.0 mm
